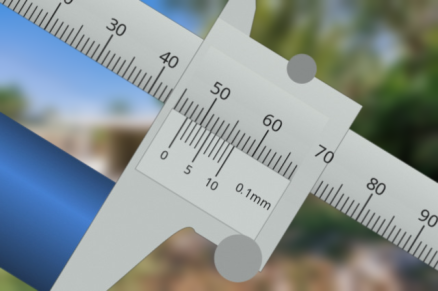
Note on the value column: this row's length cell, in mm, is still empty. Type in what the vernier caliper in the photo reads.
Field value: 47.6 mm
